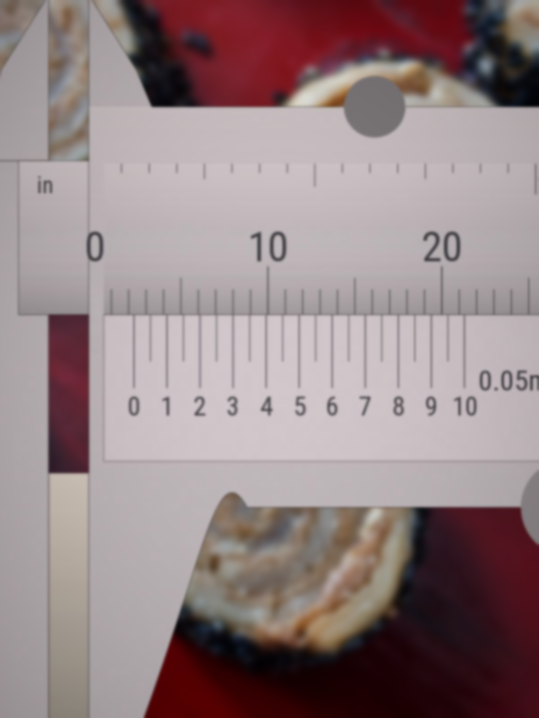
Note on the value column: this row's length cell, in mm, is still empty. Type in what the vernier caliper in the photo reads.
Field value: 2.3 mm
